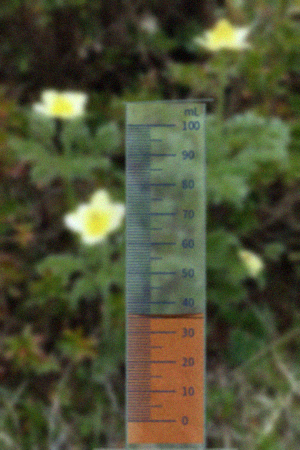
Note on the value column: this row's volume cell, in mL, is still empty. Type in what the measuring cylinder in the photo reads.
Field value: 35 mL
